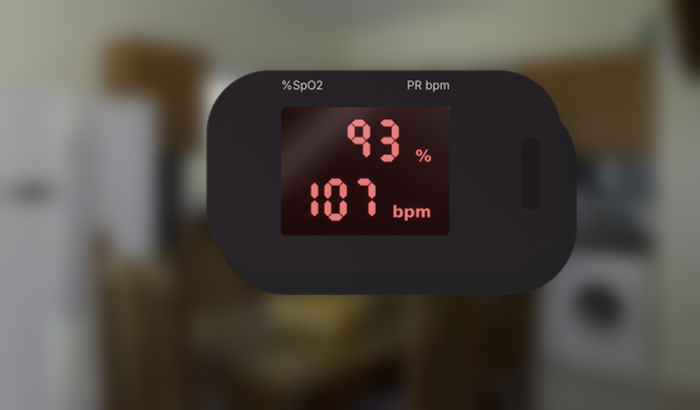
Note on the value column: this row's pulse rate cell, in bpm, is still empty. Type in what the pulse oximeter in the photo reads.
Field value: 107 bpm
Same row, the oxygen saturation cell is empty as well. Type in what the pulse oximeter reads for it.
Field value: 93 %
